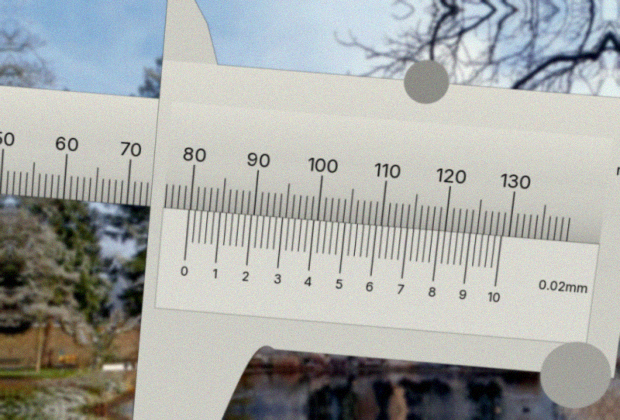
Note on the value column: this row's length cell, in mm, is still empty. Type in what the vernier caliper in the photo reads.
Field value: 79.8 mm
